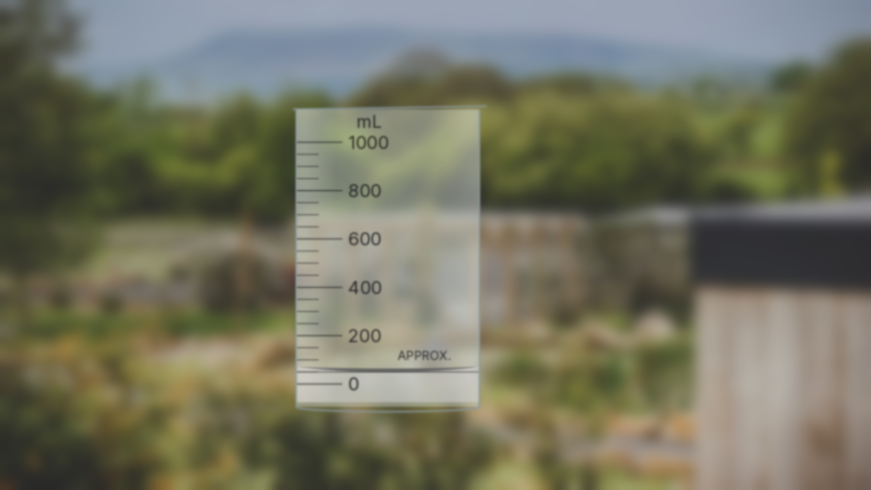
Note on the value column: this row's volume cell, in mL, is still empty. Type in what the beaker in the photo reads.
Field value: 50 mL
